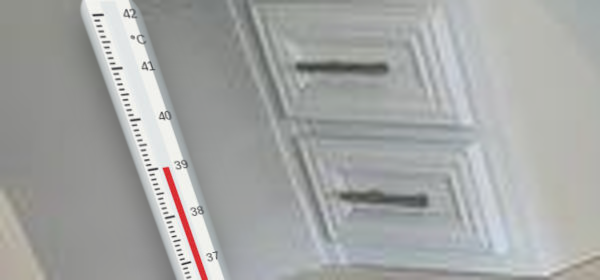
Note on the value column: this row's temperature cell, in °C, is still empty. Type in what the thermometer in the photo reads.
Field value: 39 °C
